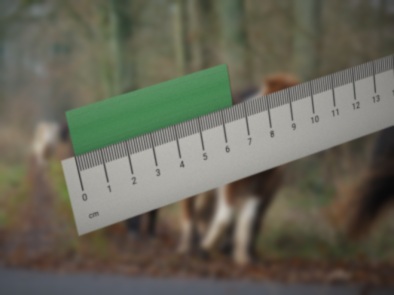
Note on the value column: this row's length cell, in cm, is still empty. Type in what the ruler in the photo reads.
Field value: 6.5 cm
